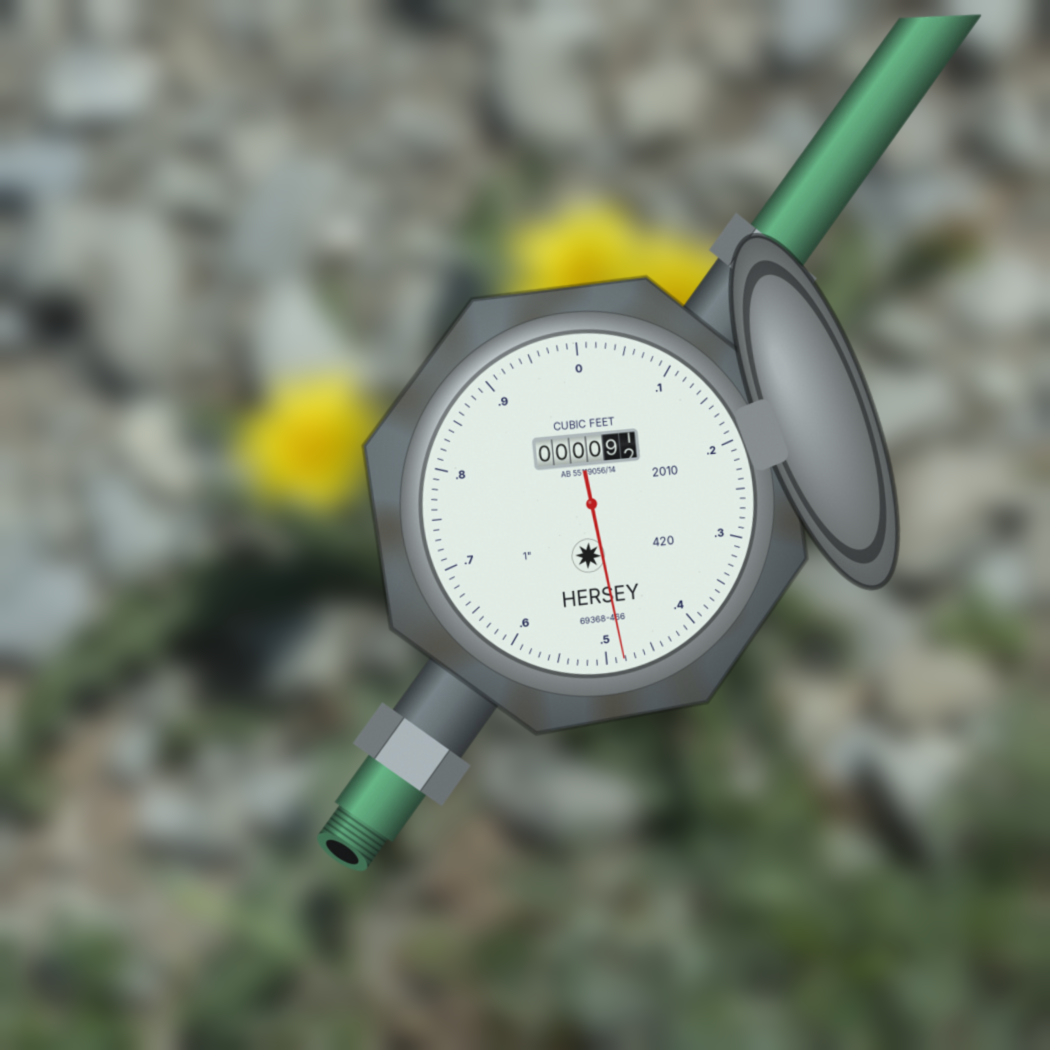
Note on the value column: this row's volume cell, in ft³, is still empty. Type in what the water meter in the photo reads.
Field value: 91.48 ft³
